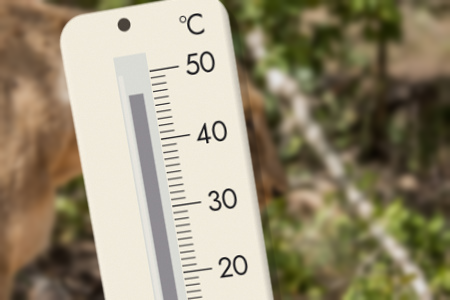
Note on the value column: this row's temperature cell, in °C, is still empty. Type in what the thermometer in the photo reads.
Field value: 47 °C
